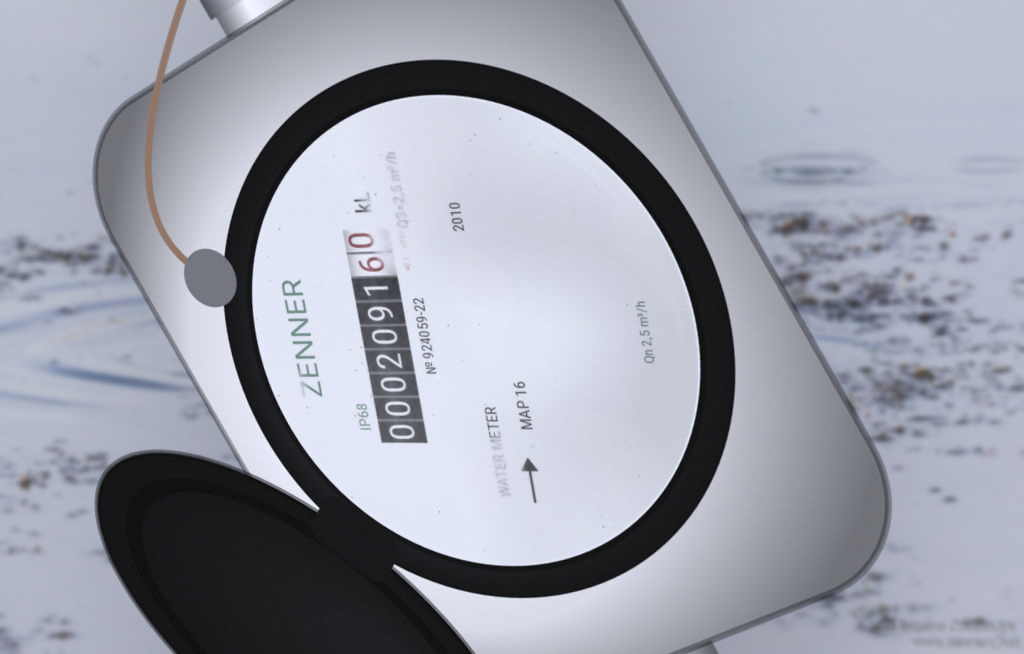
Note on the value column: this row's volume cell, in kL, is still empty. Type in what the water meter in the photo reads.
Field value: 2091.60 kL
